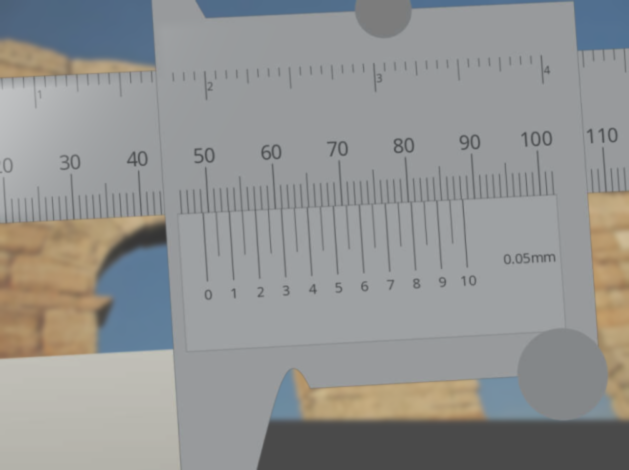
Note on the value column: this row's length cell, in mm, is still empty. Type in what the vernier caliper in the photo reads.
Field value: 49.2 mm
